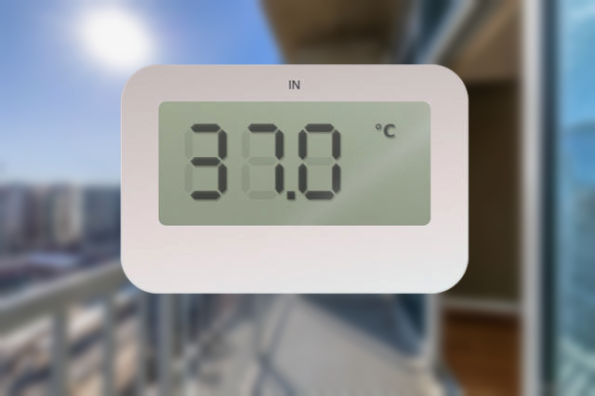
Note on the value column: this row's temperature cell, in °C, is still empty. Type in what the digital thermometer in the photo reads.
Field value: 37.0 °C
